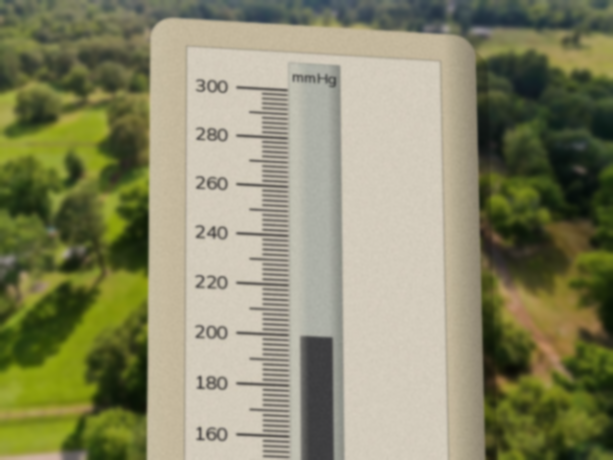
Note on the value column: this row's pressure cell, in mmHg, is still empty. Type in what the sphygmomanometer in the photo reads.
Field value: 200 mmHg
